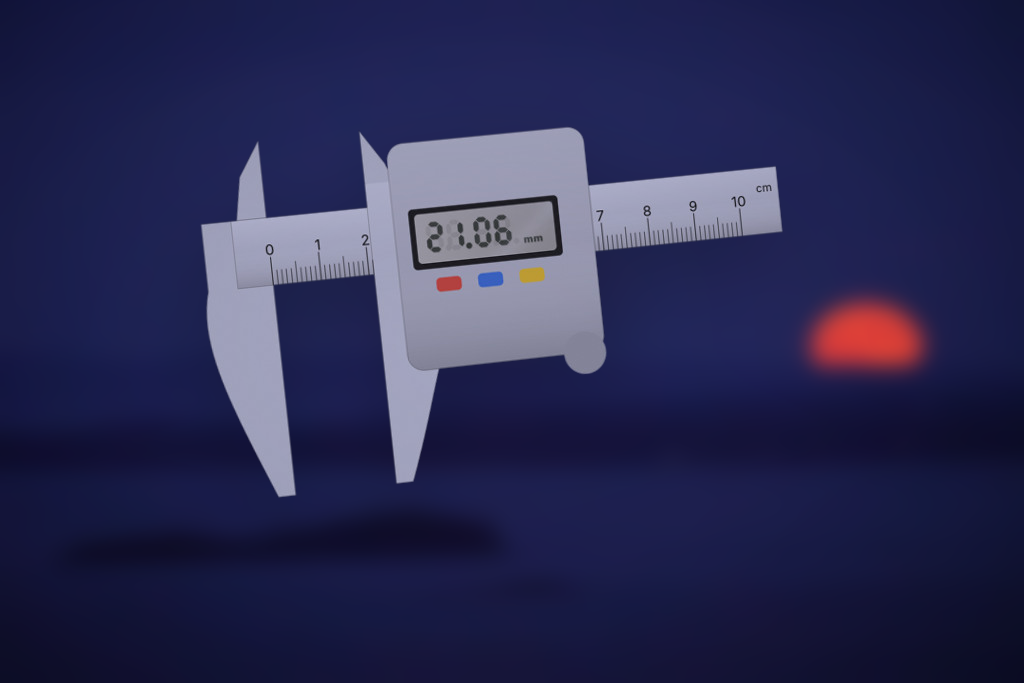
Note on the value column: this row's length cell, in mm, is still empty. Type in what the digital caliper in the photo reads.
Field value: 21.06 mm
